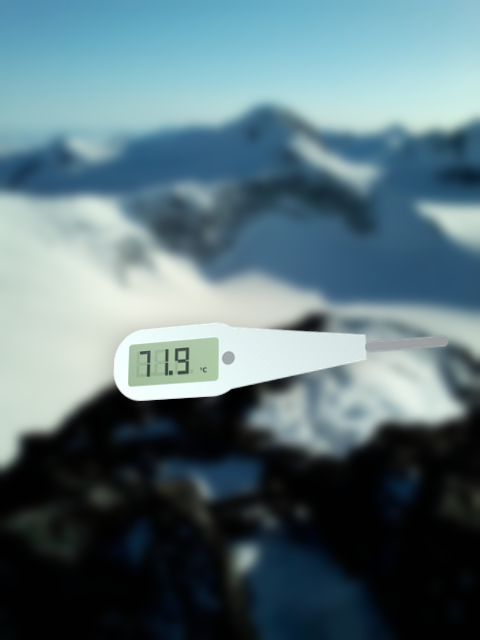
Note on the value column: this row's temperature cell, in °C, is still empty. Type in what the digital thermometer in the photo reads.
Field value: 71.9 °C
